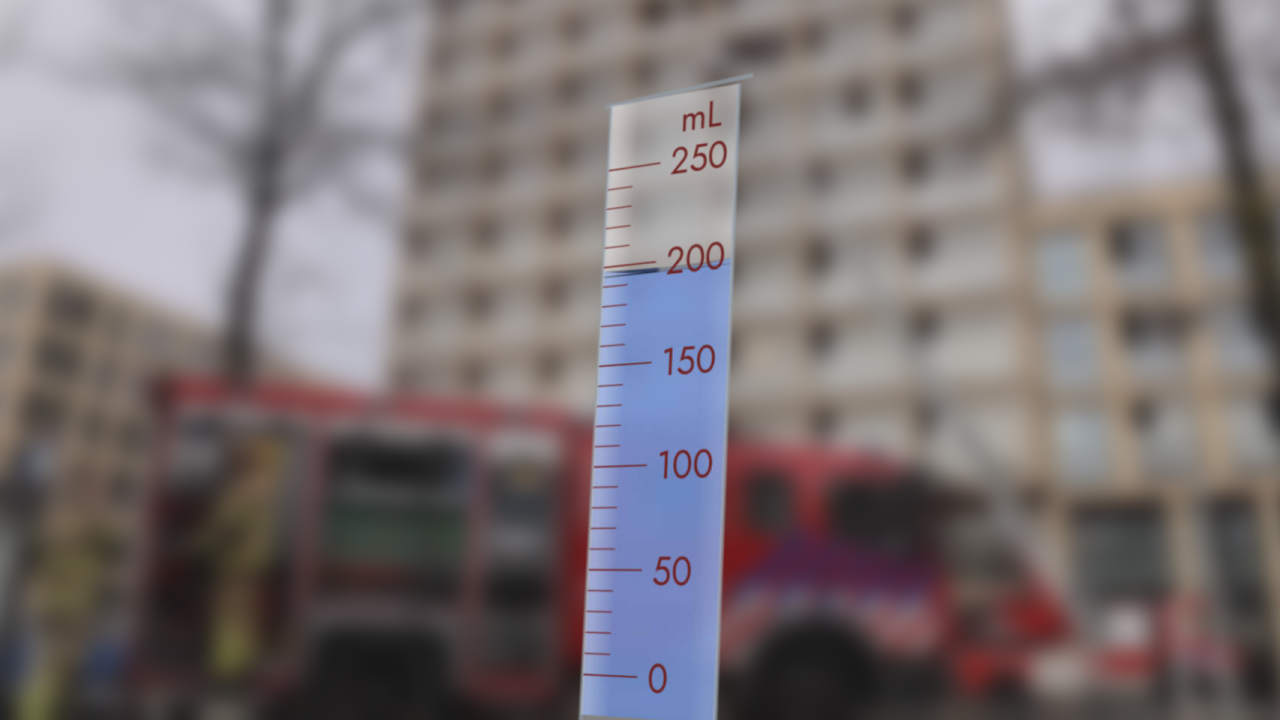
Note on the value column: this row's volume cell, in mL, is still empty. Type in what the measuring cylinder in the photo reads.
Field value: 195 mL
